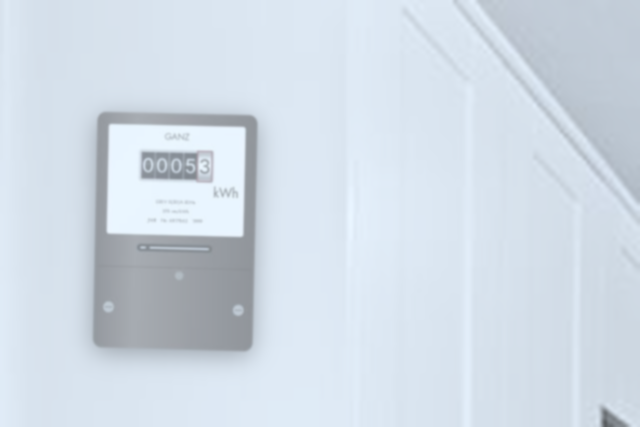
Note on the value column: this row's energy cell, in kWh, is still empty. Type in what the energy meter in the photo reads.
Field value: 5.3 kWh
